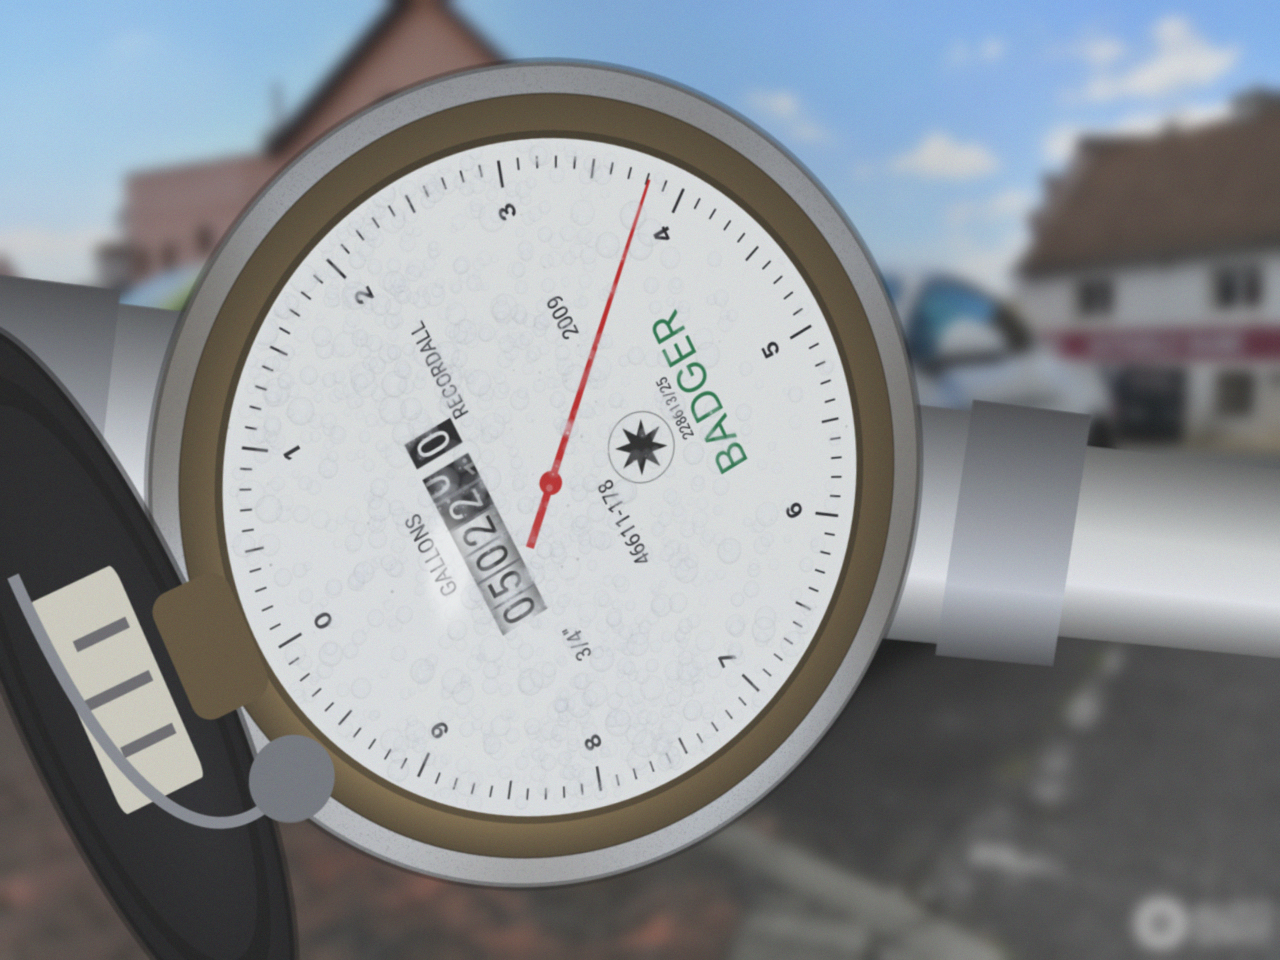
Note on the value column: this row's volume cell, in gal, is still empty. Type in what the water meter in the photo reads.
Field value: 502203.8 gal
